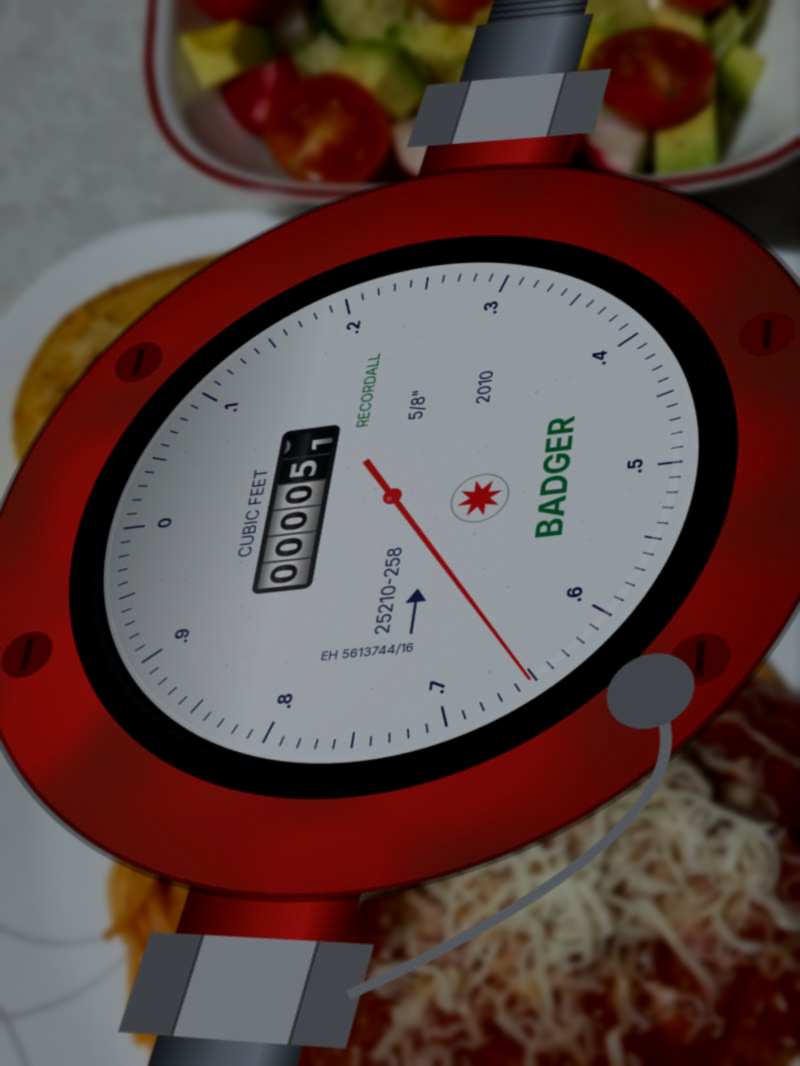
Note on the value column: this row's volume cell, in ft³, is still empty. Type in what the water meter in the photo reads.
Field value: 50.65 ft³
